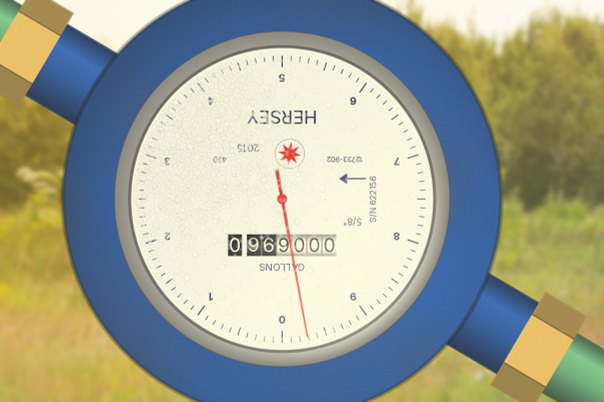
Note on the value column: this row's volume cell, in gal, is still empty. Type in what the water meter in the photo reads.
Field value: 6959.7 gal
